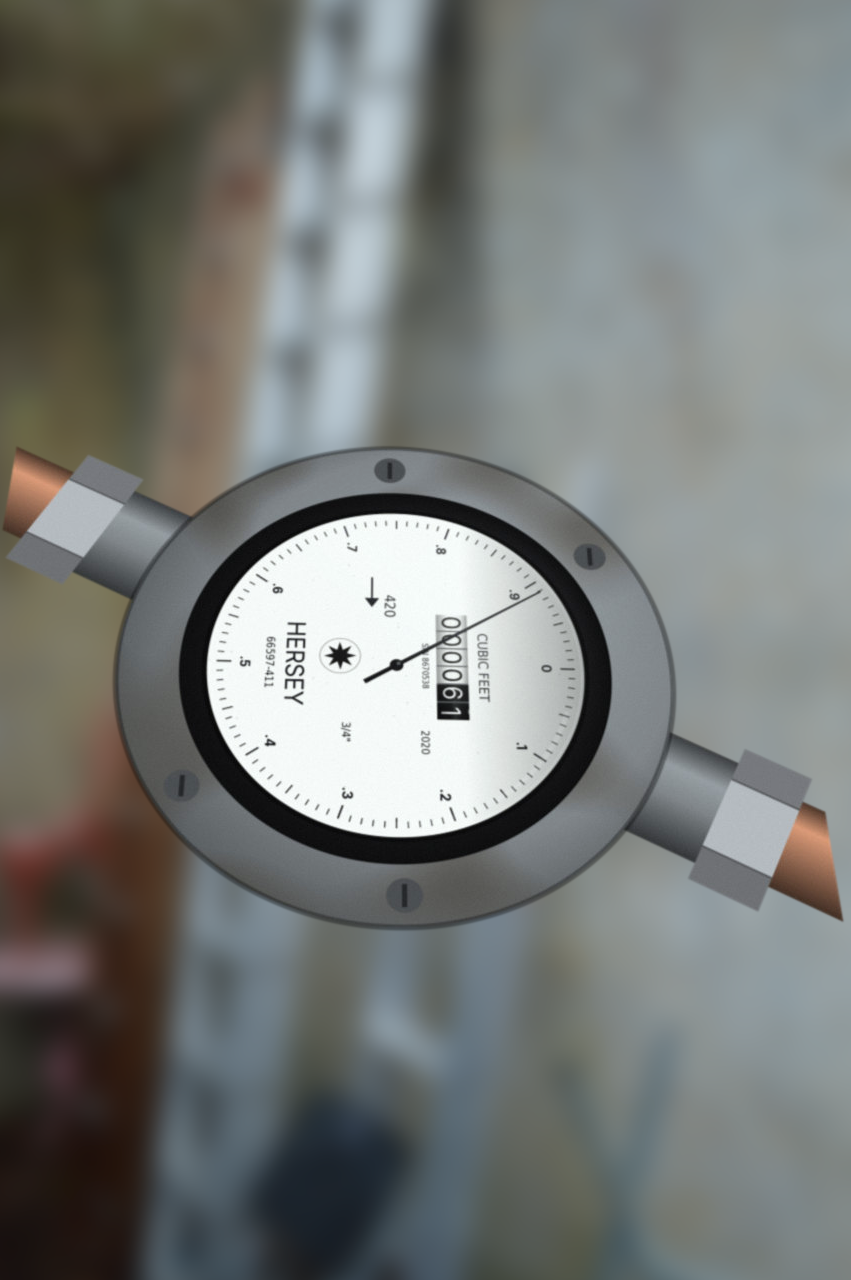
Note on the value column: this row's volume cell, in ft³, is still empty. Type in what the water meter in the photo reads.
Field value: 60.91 ft³
